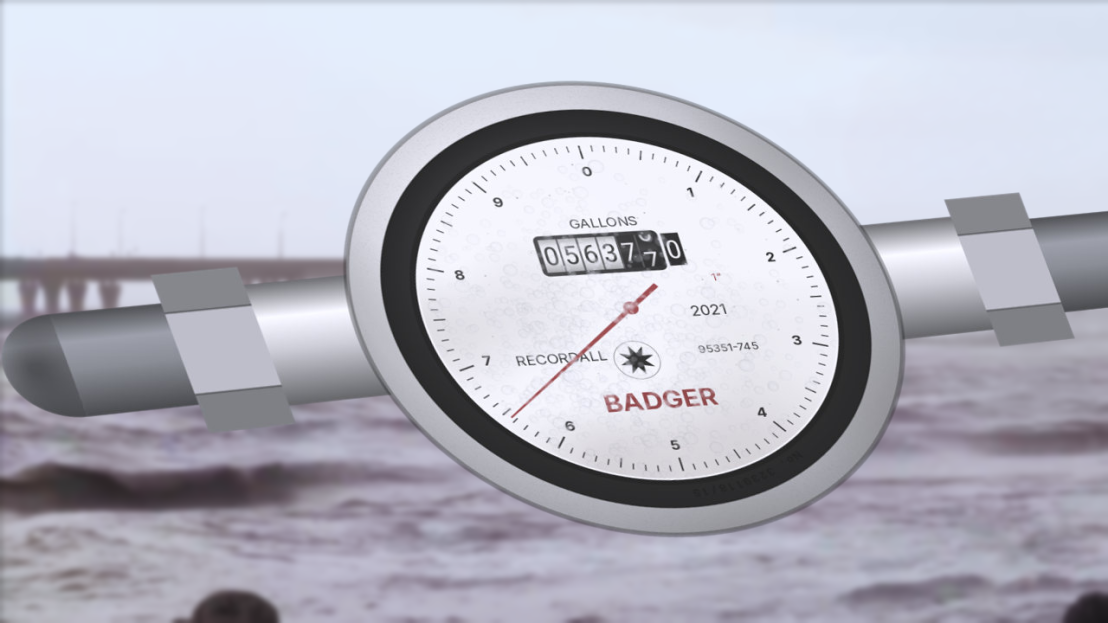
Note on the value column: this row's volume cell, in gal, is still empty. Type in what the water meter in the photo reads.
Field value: 563766.4 gal
